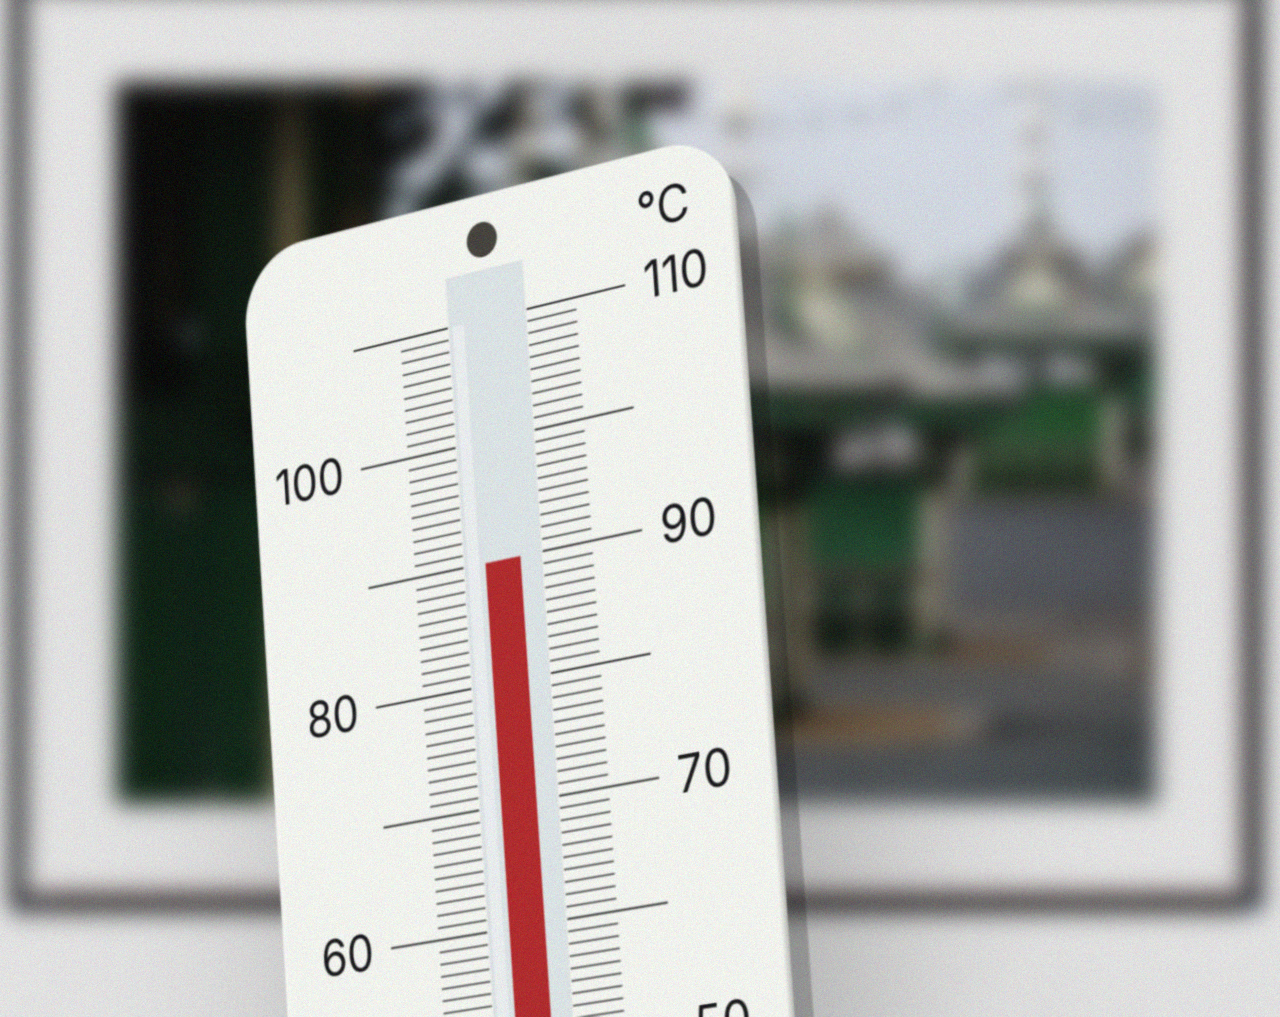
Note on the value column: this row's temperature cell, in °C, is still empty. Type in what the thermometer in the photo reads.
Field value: 90 °C
